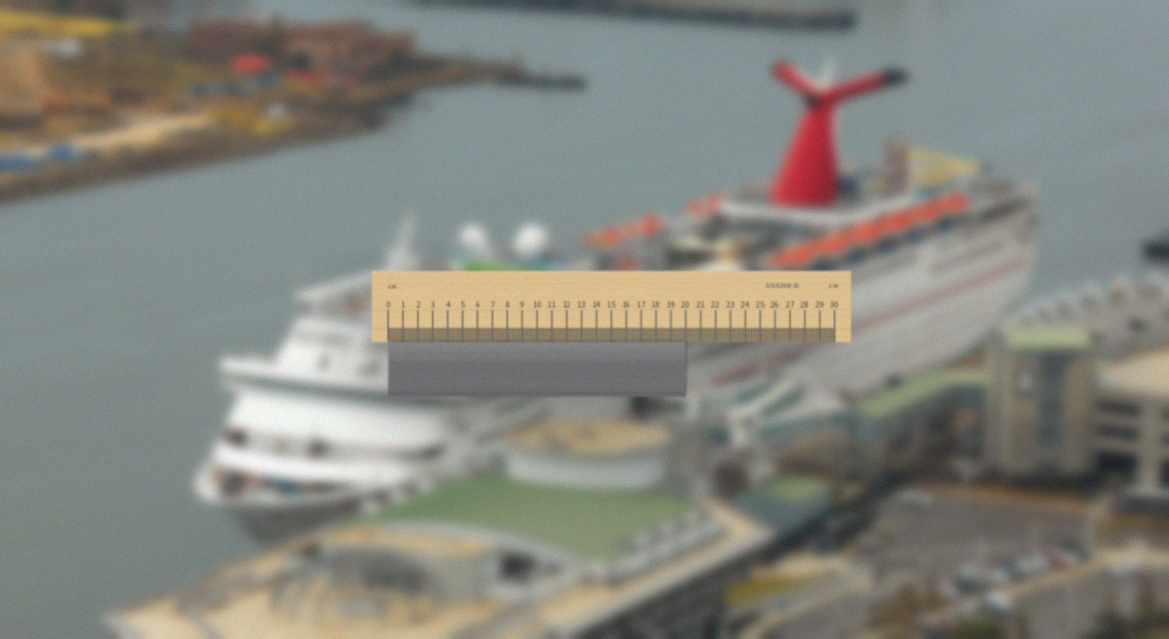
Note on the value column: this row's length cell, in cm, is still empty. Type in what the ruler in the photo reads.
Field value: 20 cm
